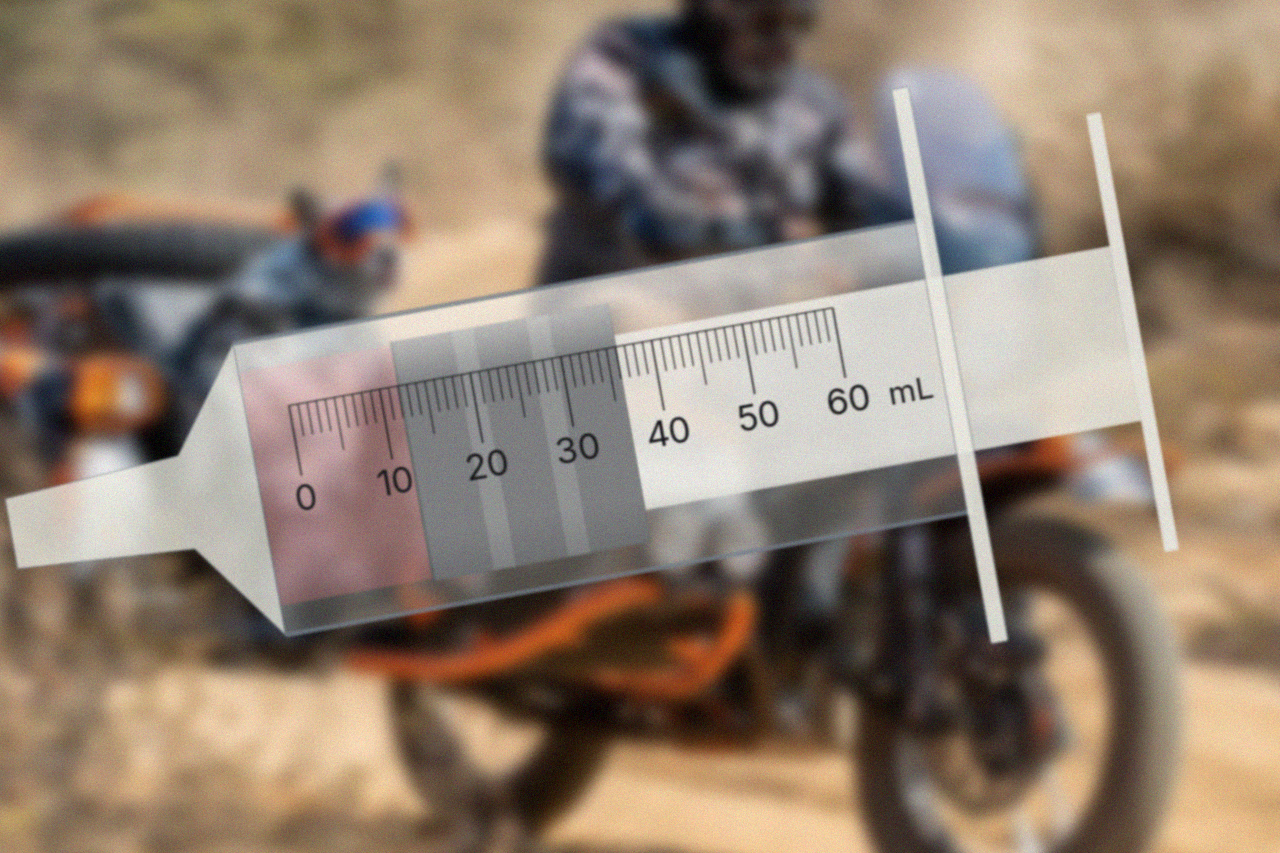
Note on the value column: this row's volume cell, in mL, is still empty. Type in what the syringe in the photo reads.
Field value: 12 mL
